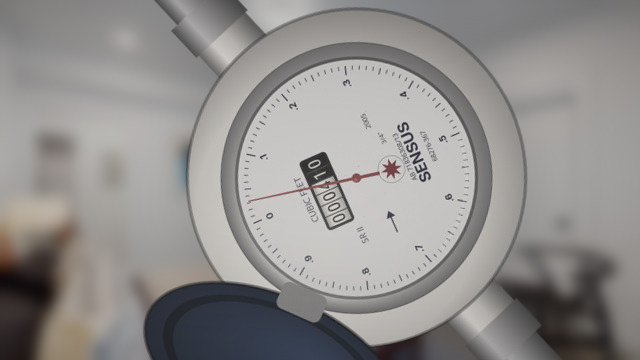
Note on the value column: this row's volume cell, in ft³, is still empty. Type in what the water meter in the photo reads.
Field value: 410.03 ft³
